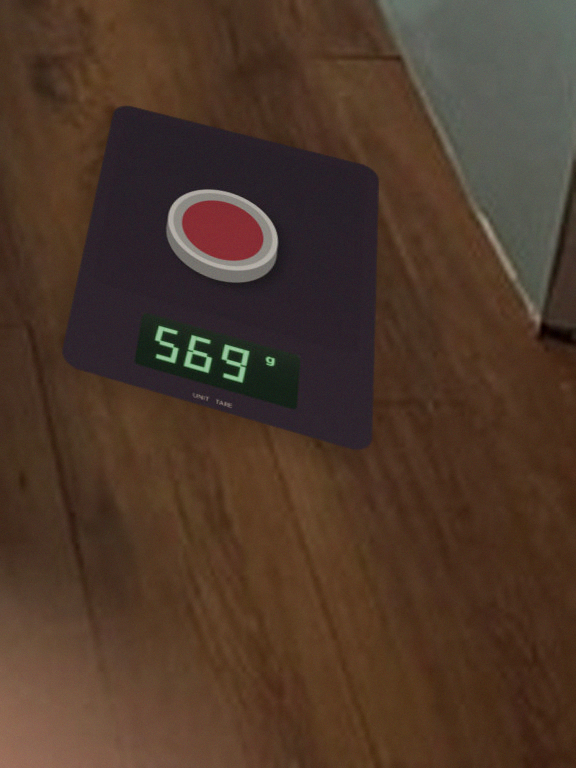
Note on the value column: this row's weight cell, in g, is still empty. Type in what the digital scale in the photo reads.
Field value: 569 g
